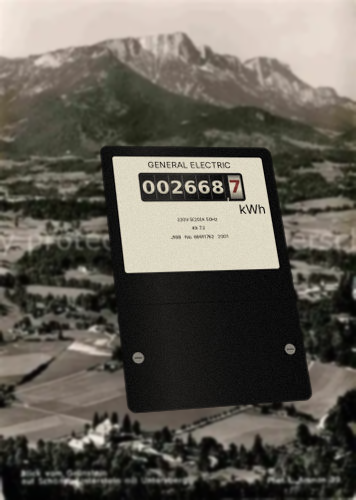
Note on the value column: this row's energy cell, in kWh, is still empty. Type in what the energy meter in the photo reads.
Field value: 2668.7 kWh
